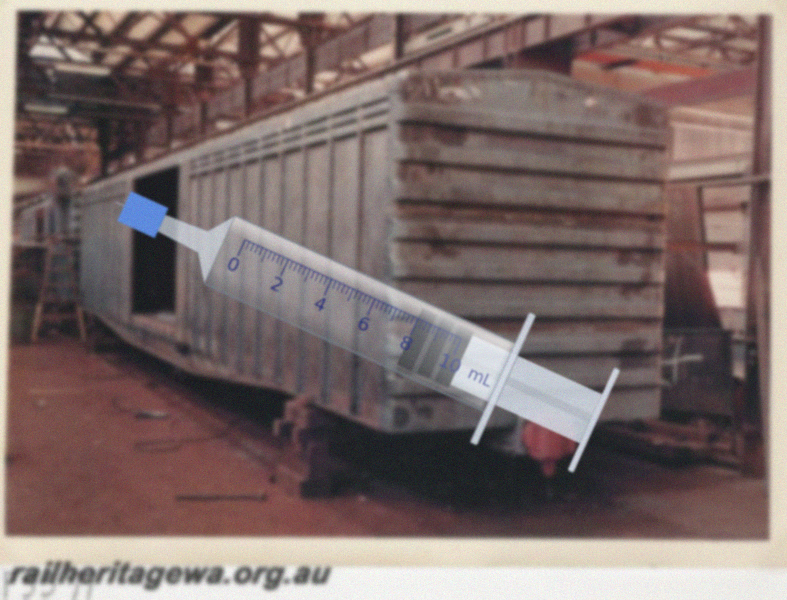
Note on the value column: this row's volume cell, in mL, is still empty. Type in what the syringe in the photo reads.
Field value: 8 mL
